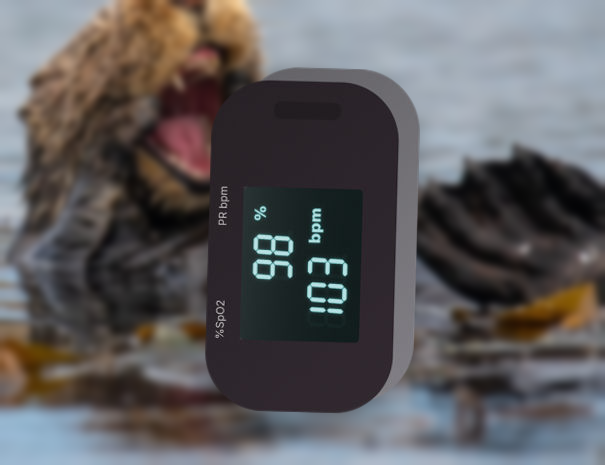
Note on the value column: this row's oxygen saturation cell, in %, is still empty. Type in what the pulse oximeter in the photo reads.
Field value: 98 %
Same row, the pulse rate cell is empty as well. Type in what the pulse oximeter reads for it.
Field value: 103 bpm
